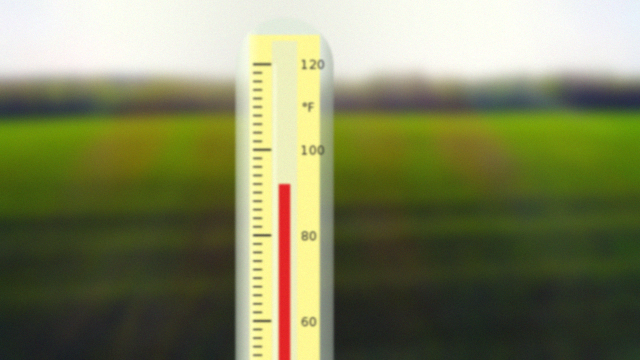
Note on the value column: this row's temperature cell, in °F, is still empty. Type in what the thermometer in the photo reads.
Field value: 92 °F
